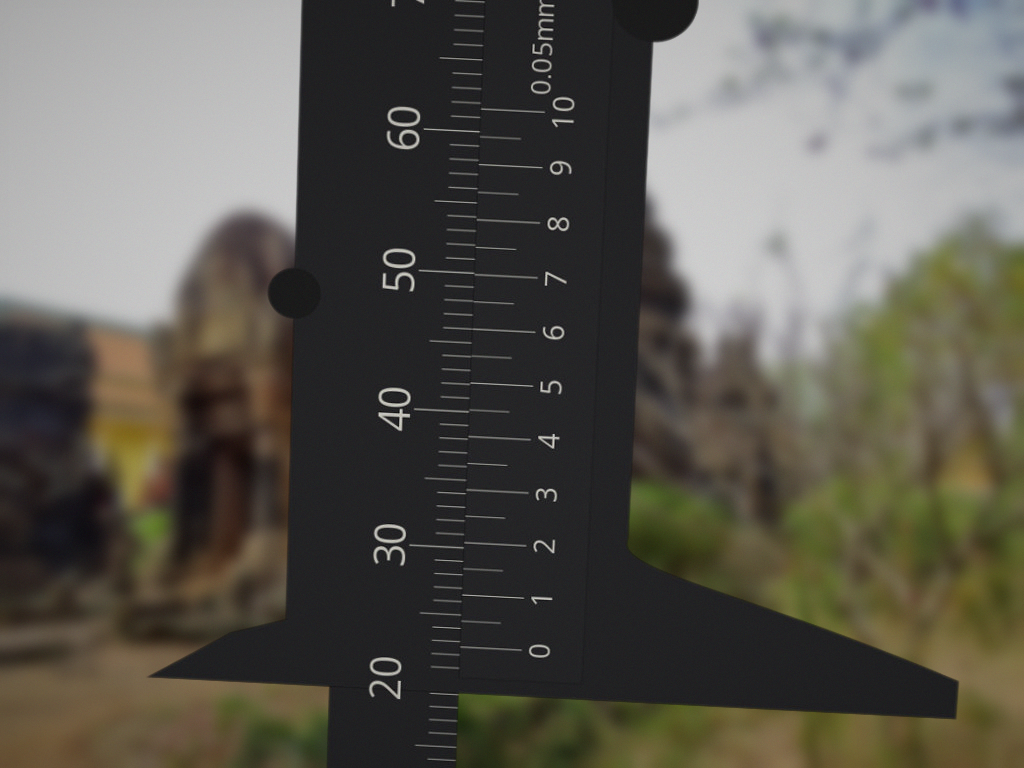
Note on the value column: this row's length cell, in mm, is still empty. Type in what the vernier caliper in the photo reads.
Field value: 22.6 mm
